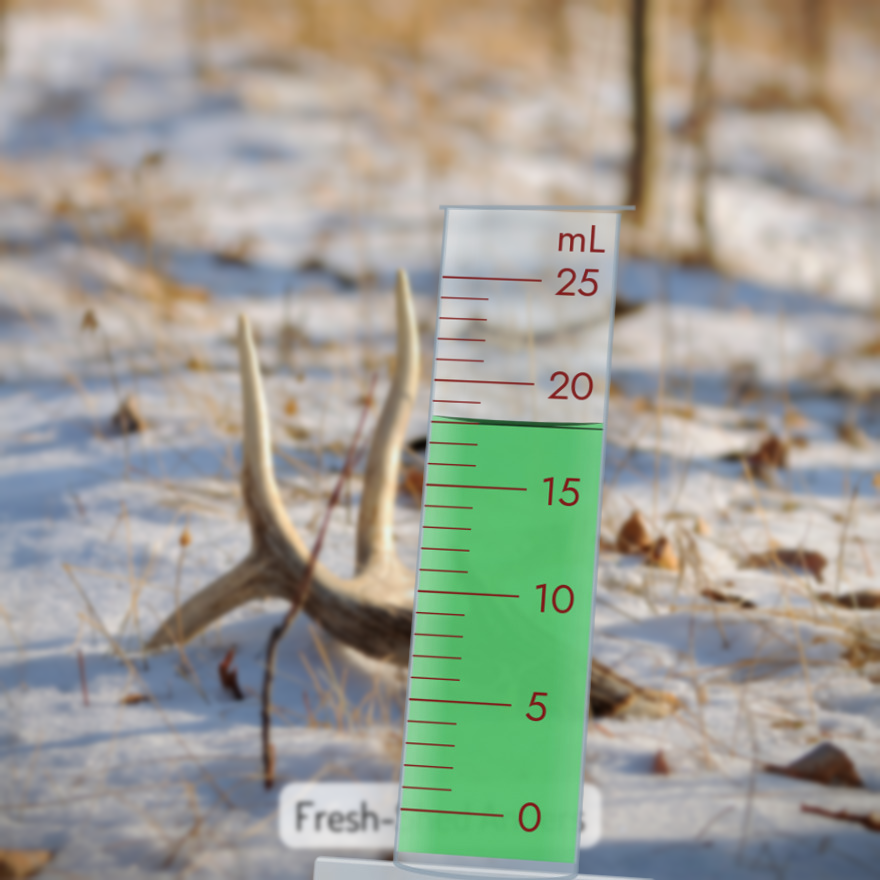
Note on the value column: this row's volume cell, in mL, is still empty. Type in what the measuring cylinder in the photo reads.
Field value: 18 mL
